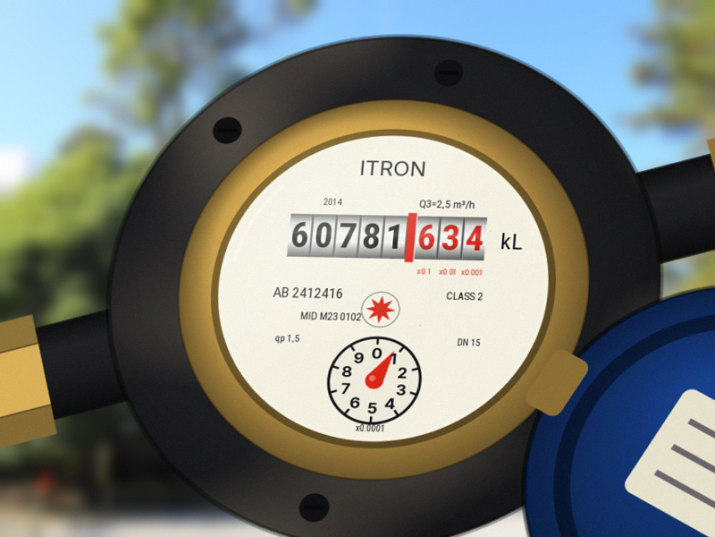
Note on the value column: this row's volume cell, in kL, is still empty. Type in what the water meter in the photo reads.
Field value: 60781.6340 kL
